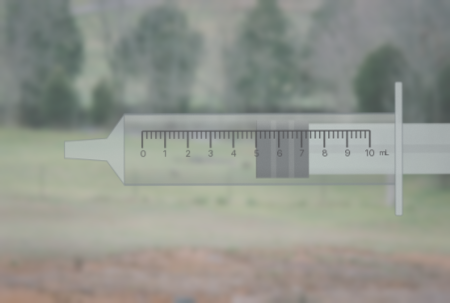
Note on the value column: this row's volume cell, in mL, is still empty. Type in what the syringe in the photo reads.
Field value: 5 mL
